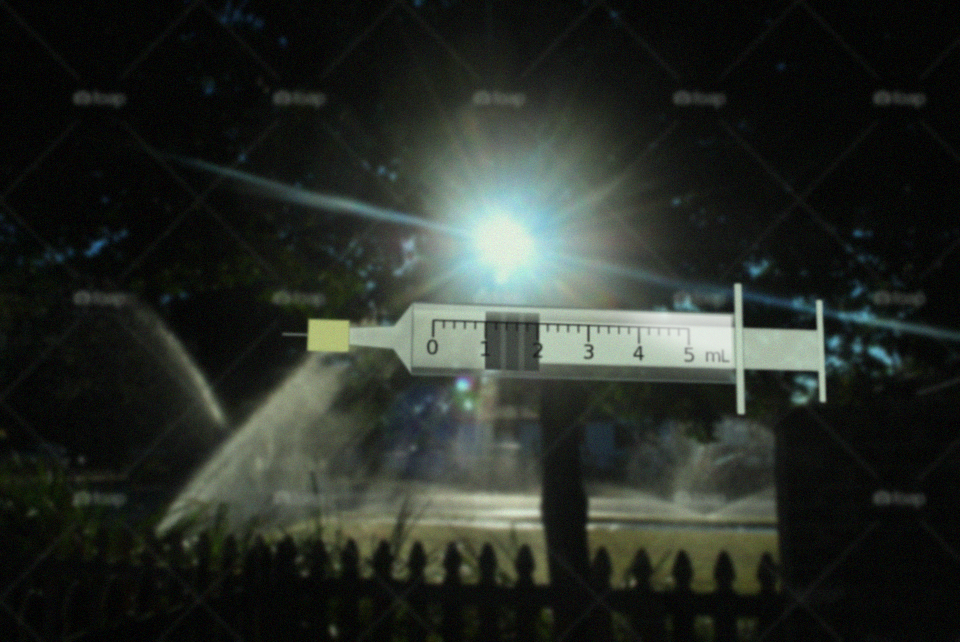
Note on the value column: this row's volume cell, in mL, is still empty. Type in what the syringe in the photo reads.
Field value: 1 mL
